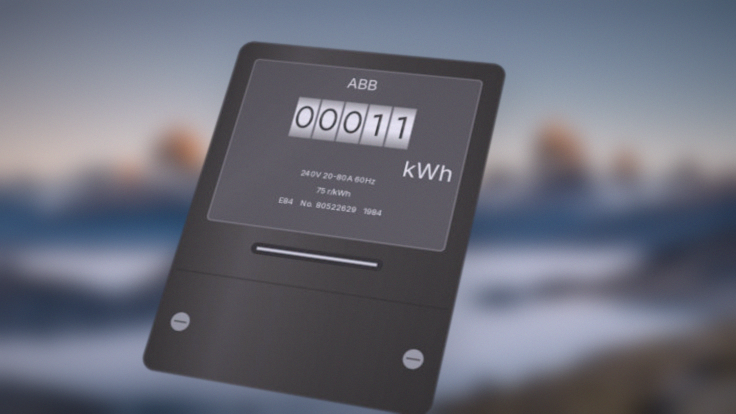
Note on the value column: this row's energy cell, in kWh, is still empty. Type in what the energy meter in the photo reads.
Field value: 11 kWh
